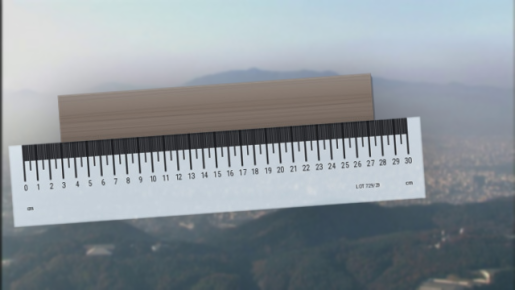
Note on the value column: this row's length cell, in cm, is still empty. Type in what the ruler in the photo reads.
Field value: 24.5 cm
